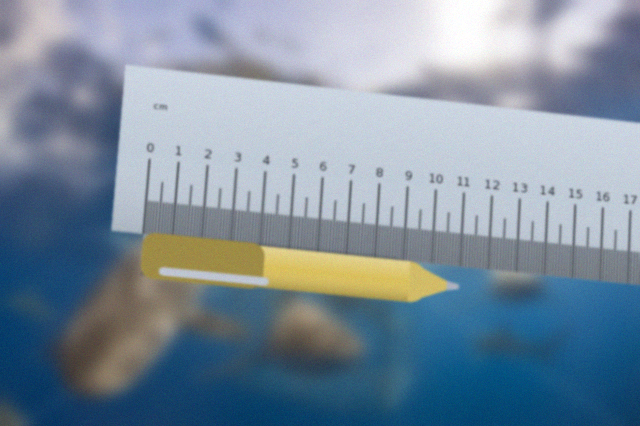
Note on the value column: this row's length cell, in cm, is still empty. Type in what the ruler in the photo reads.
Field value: 11 cm
